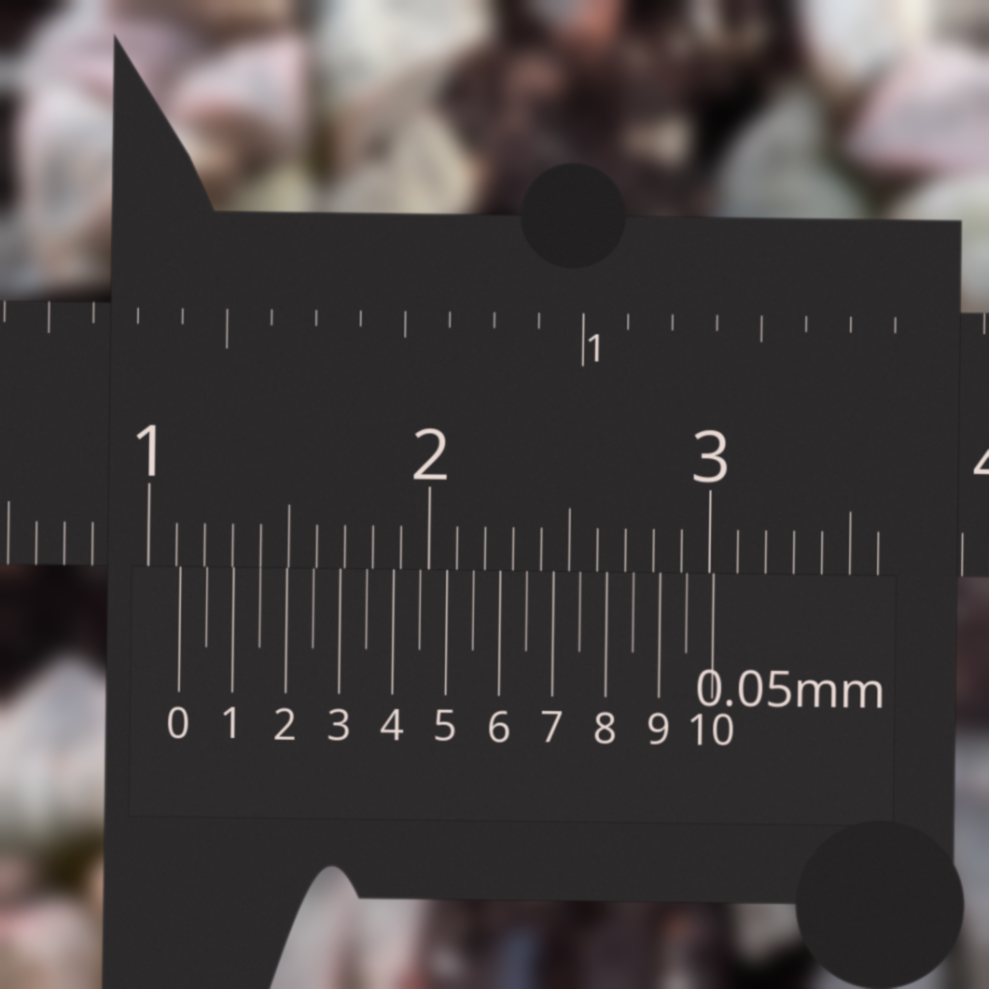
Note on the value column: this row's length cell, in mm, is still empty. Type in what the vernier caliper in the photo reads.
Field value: 11.15 mm
